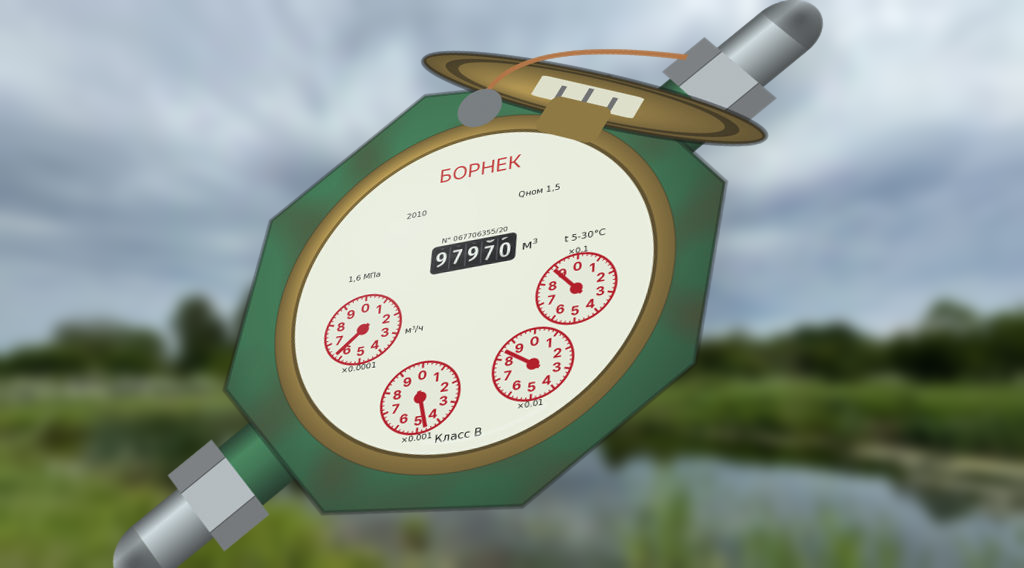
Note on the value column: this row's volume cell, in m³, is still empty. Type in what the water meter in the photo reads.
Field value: 97969.8846 m³
